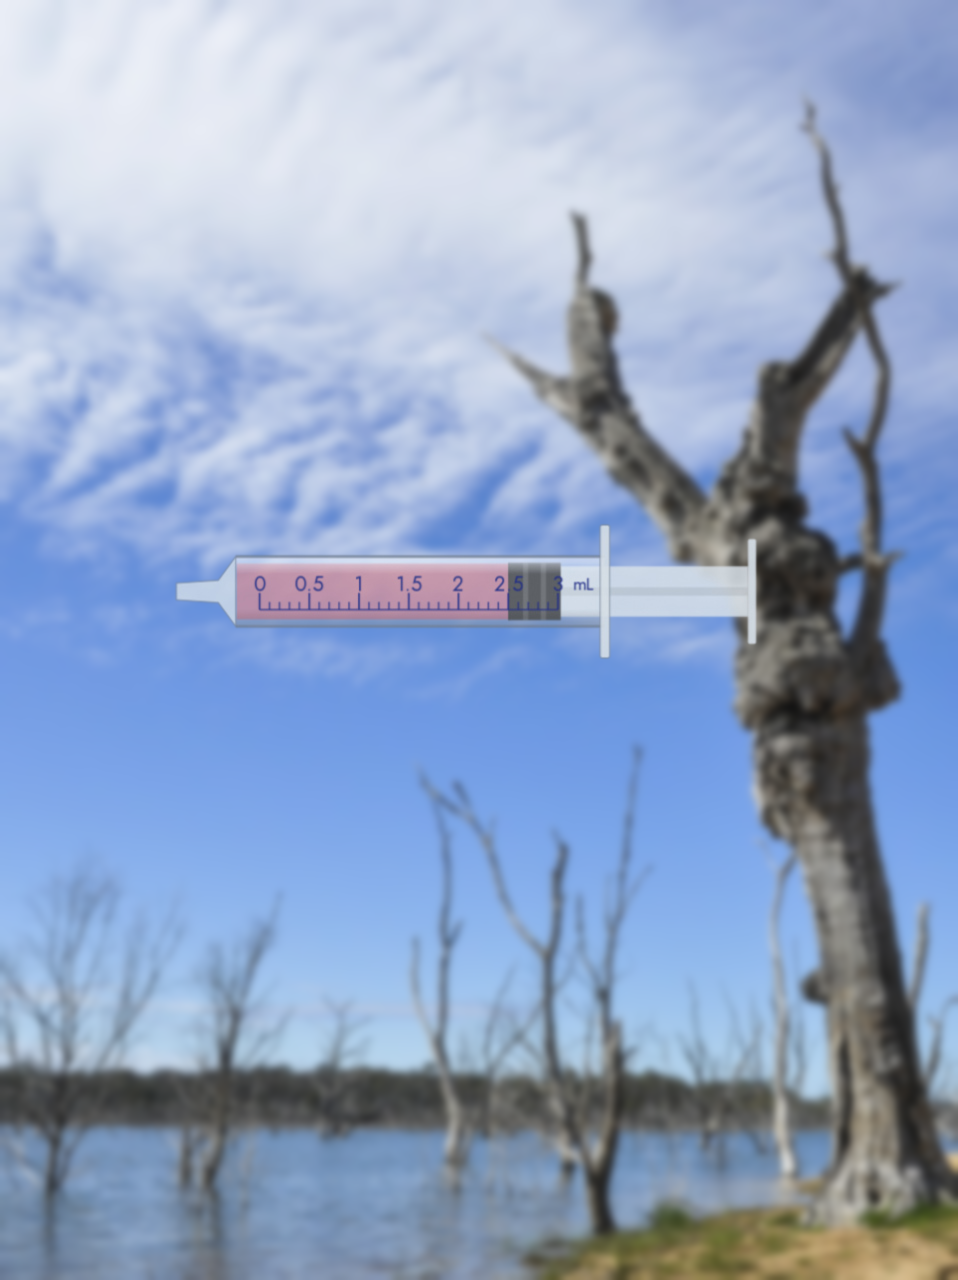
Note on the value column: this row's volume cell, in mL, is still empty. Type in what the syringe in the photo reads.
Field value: 2.5 mL
